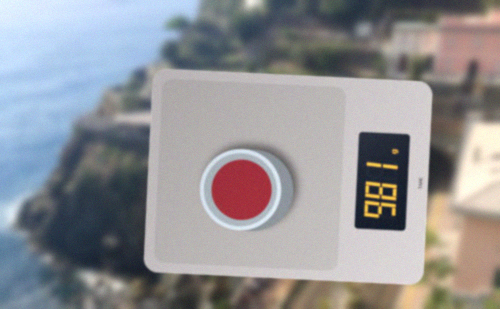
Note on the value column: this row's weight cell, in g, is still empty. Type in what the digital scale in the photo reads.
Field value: 981 g
